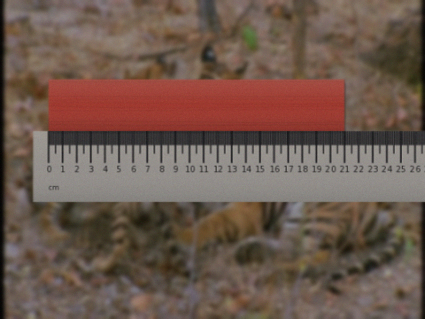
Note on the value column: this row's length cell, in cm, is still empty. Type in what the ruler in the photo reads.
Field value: 21 cm
